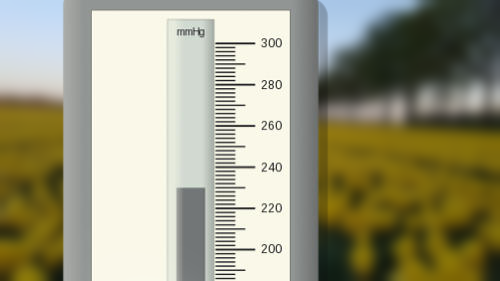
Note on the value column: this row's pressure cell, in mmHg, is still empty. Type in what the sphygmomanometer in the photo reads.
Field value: 230 mmHg
